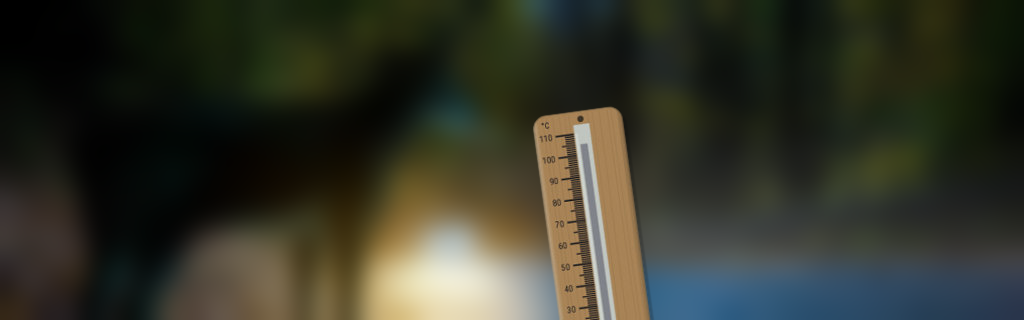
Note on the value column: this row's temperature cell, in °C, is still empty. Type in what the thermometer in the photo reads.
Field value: 105 °C
